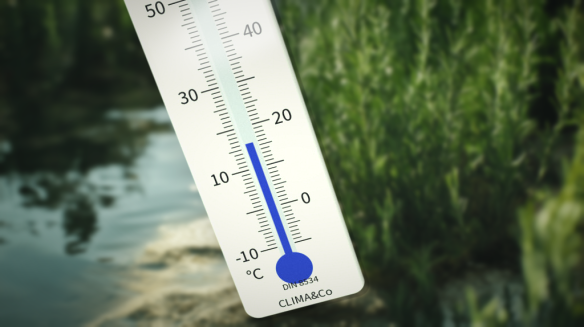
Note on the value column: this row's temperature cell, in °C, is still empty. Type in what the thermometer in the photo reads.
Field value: 16 °C
